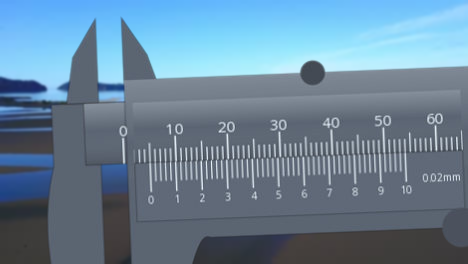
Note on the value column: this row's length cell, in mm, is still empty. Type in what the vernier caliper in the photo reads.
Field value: 5.0 mm
